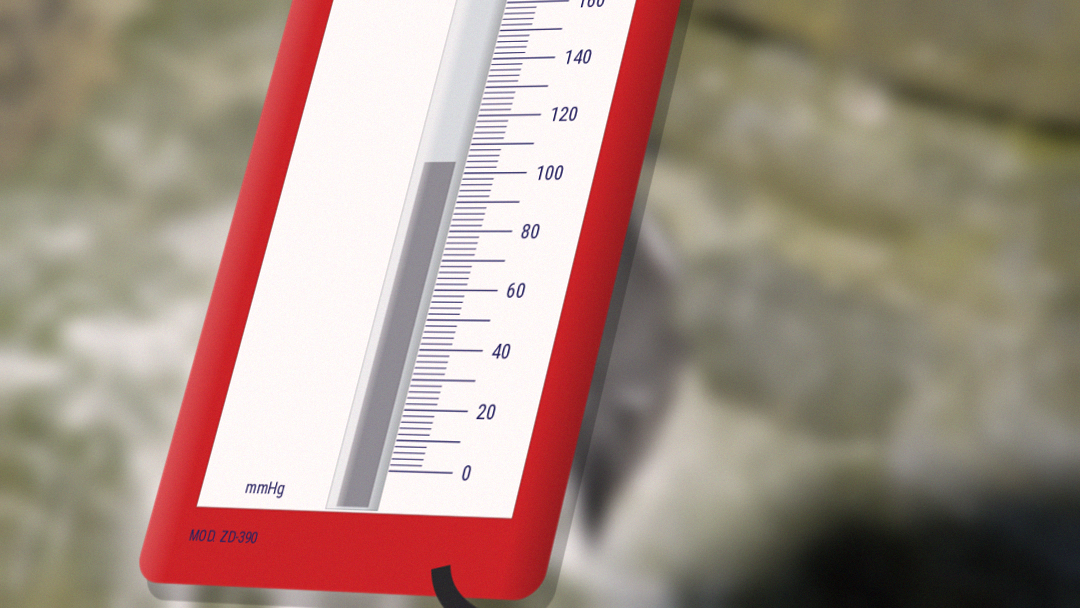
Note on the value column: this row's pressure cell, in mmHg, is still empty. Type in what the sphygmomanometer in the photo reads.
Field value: 104 mmHg
